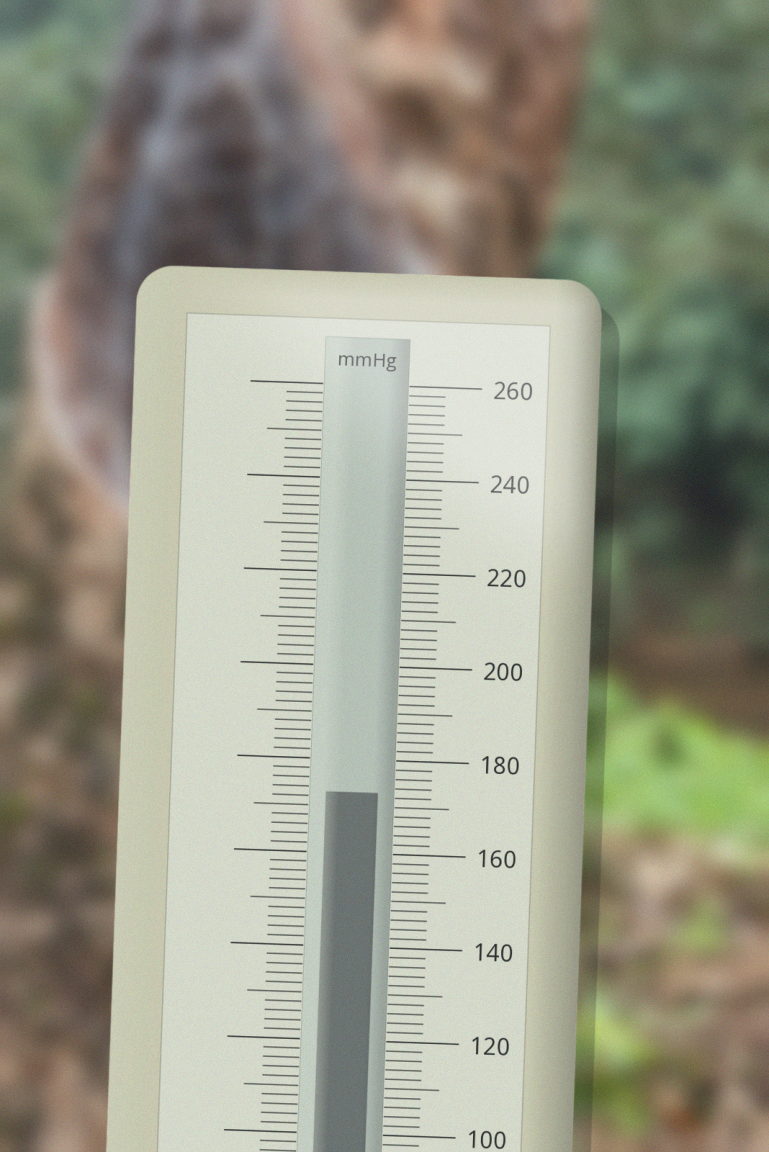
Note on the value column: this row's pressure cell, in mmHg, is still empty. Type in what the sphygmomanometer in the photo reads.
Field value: 173 mmHg
